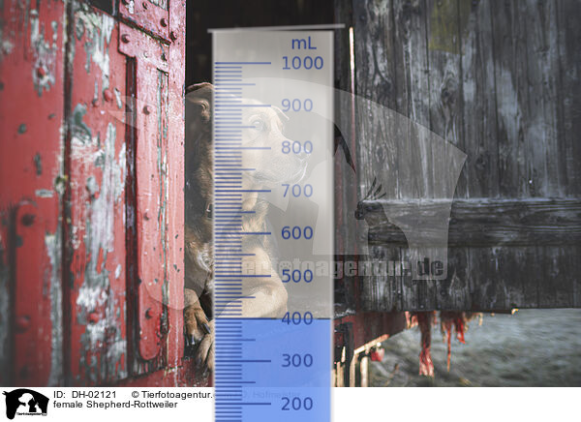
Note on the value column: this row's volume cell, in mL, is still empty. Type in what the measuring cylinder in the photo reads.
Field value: 400 mL
